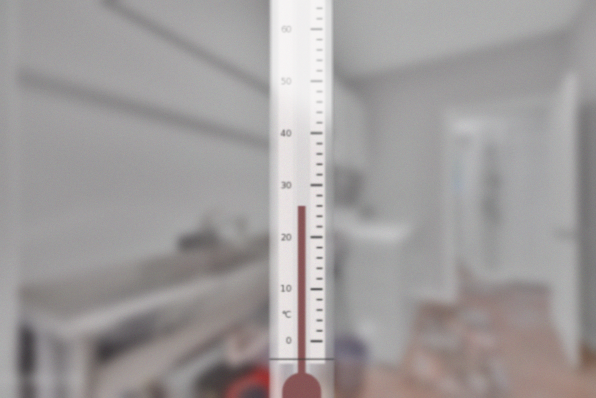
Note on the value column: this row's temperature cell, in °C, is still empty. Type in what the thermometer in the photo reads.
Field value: 26 °C
